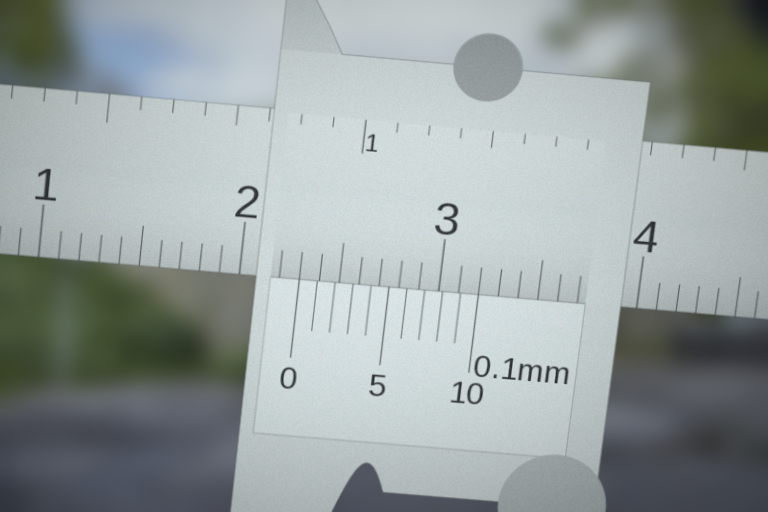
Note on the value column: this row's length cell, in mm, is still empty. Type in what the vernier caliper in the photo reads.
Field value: 23.0 mm
